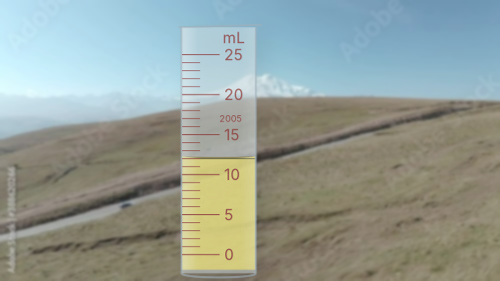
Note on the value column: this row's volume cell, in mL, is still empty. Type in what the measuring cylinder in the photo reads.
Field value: 12 mL
